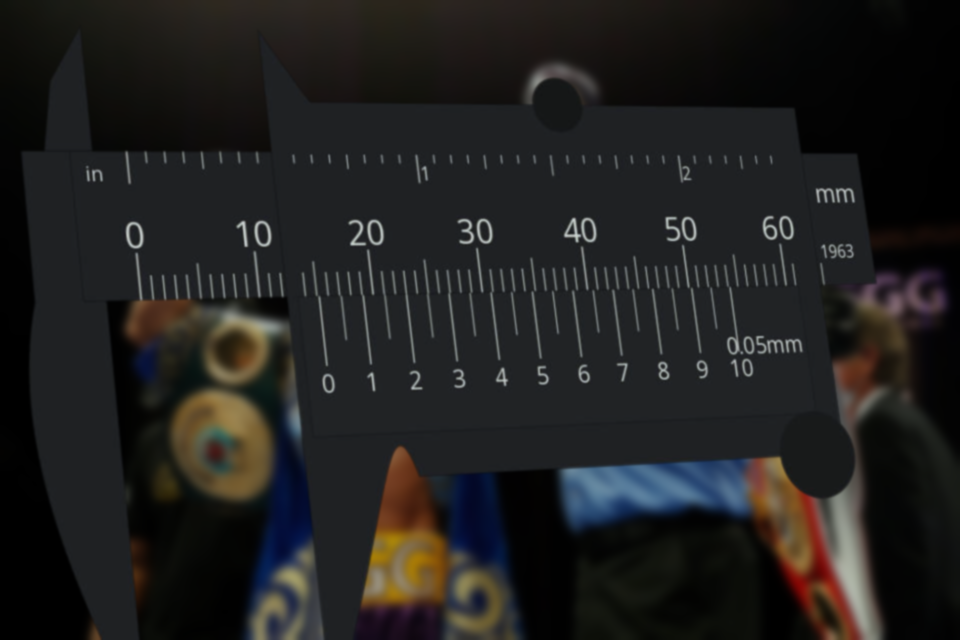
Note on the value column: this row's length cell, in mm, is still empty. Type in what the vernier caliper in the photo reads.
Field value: 15.2 mm
